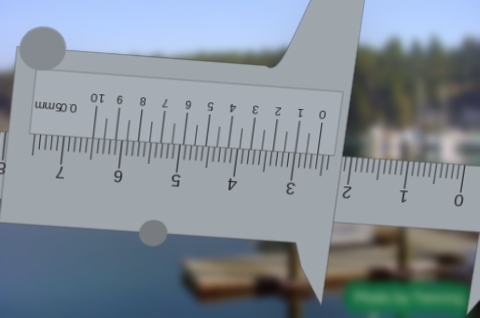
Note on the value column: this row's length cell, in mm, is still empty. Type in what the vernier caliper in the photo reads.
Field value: 26.0 mm
